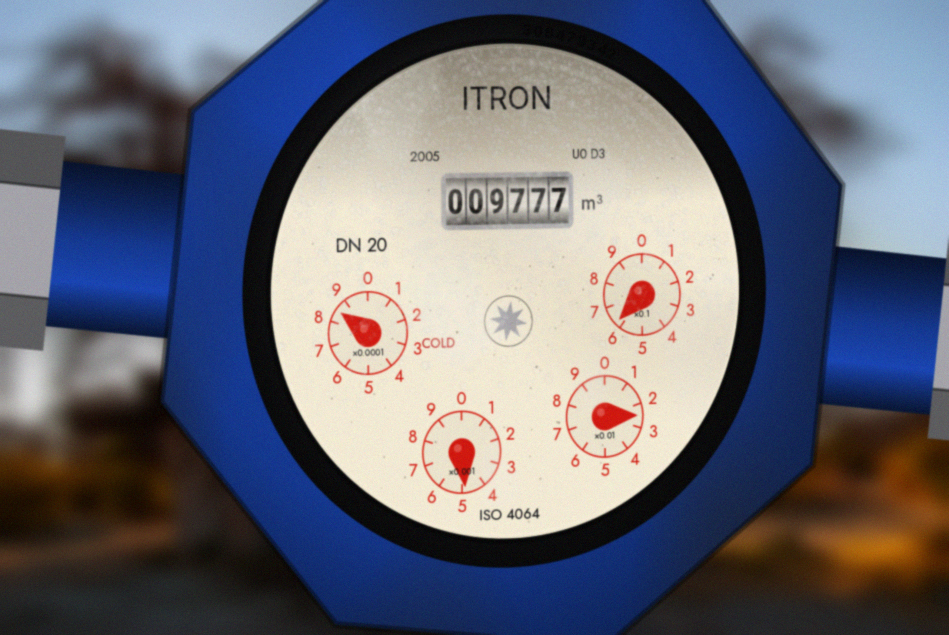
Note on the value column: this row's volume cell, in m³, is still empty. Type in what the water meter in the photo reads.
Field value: 9777.6248 m³
